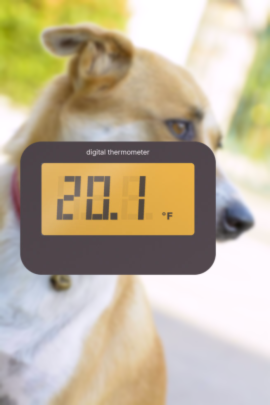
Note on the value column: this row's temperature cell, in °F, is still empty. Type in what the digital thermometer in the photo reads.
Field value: 20.1 °F
